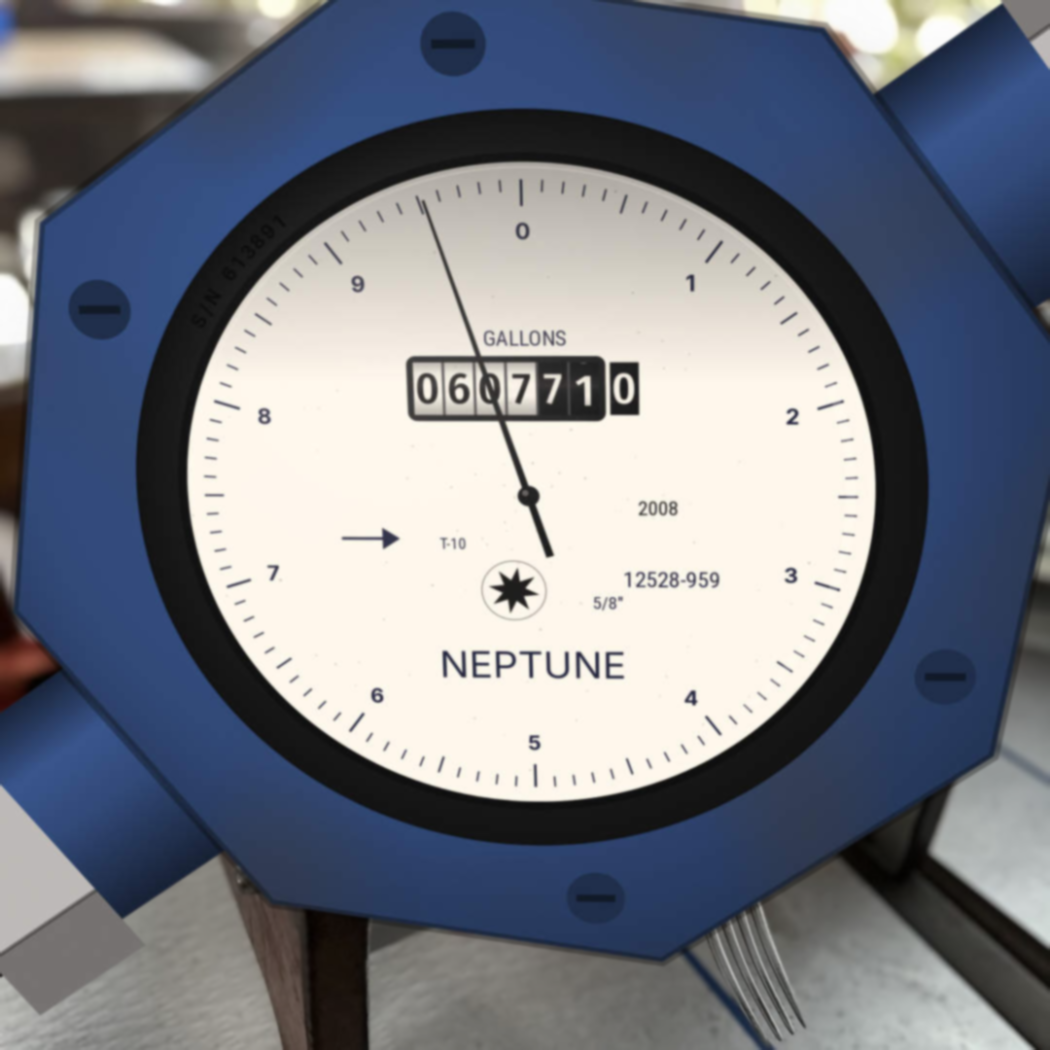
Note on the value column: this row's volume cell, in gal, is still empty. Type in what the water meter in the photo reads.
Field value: 607709.5 gal
